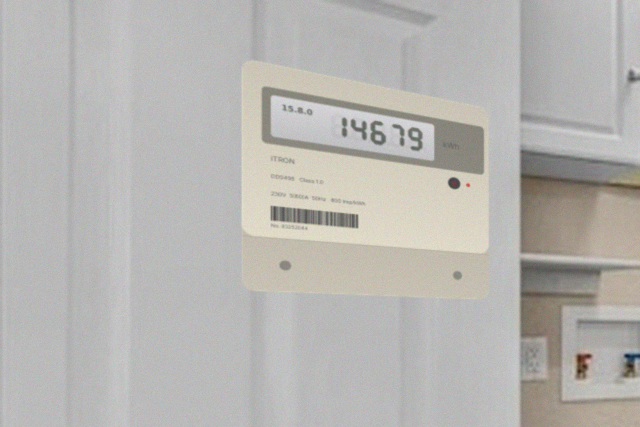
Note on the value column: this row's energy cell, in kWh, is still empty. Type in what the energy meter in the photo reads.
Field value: 14679 kWh
